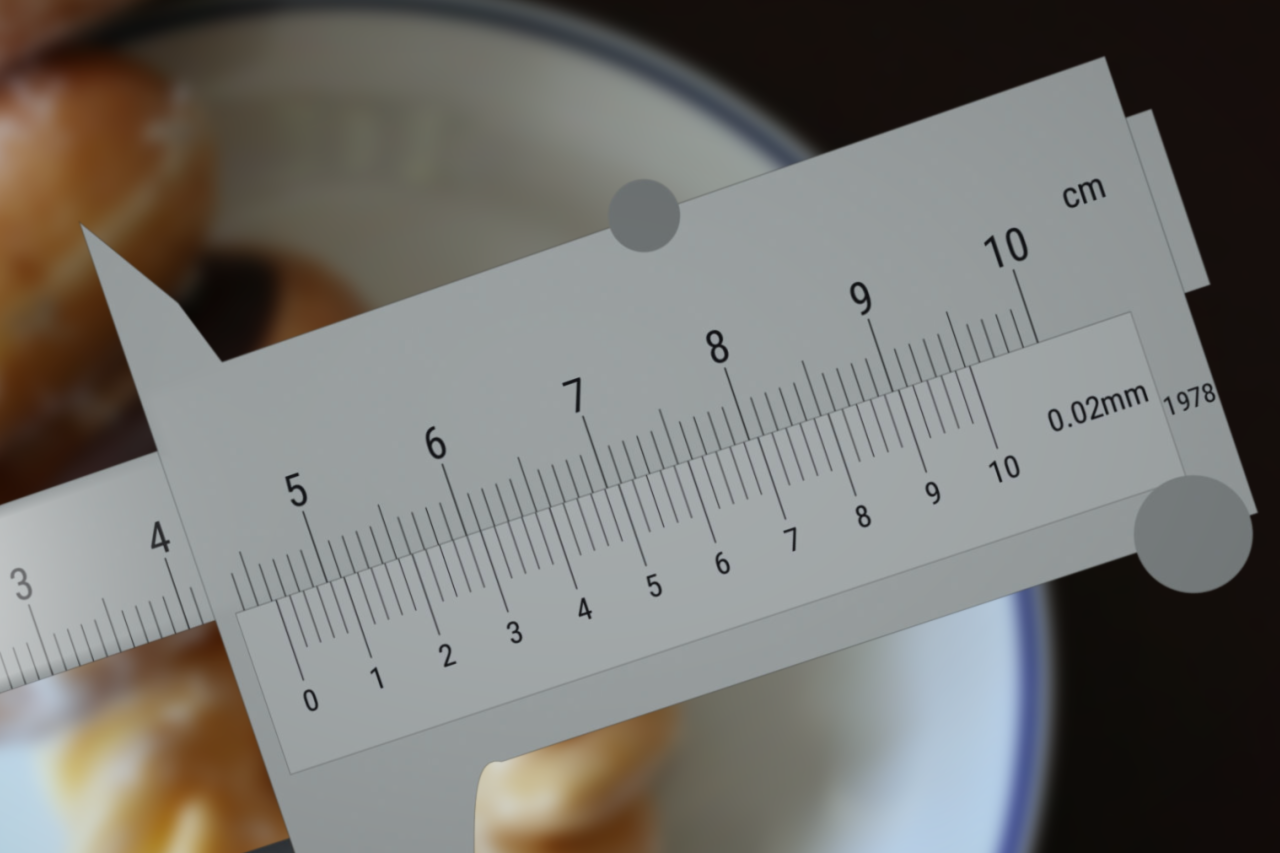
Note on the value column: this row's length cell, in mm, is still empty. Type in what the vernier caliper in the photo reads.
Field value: 46.3 mm
